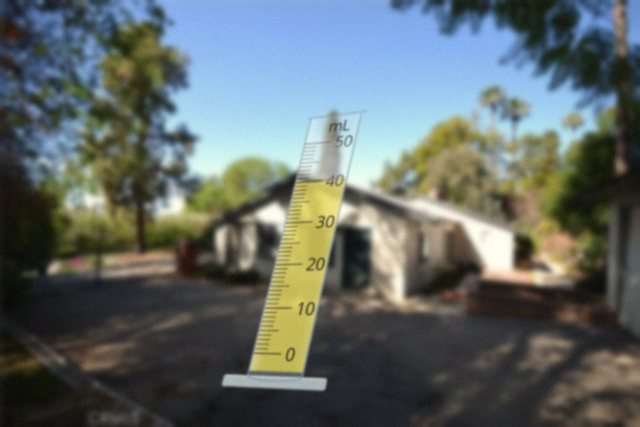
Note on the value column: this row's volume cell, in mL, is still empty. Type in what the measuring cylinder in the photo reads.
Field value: 40 mL
